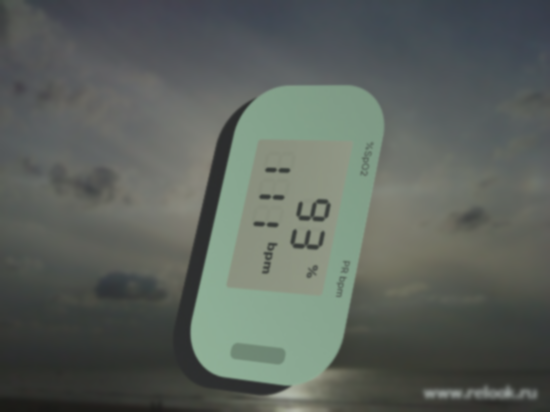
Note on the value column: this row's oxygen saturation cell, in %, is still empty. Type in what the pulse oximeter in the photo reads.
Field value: 93 %
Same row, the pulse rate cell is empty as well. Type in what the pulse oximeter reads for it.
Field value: 111 bpm
